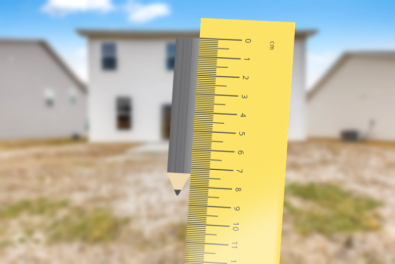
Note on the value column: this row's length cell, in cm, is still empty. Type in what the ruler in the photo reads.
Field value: 8.5 cm
